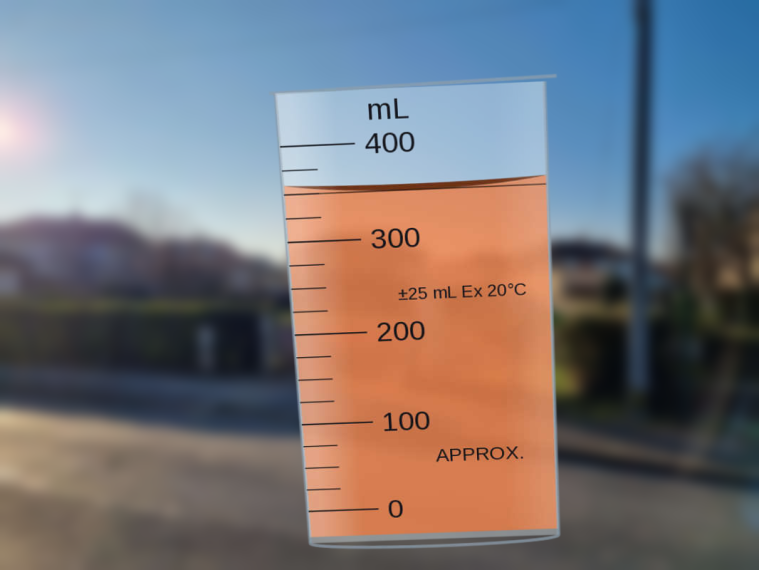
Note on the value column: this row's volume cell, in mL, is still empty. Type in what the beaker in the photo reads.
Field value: 350 mL
